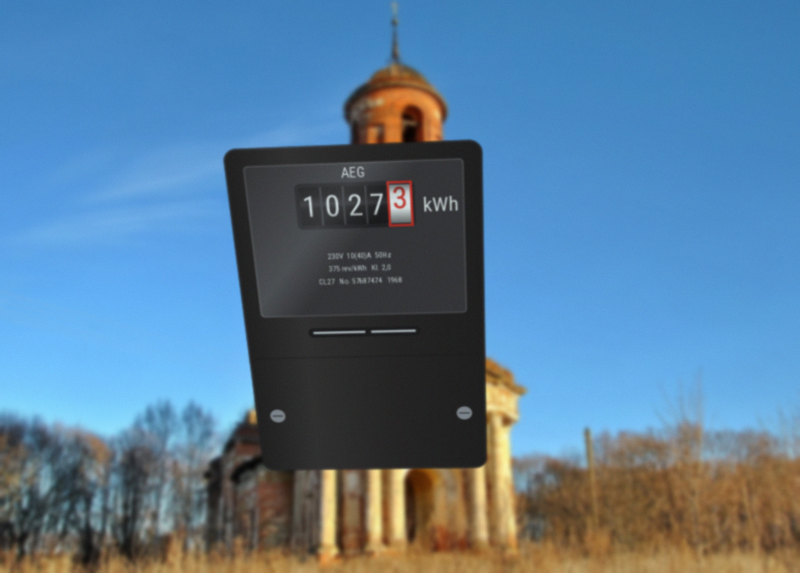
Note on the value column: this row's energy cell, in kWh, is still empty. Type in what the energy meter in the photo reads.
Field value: 1027.3 kWh
